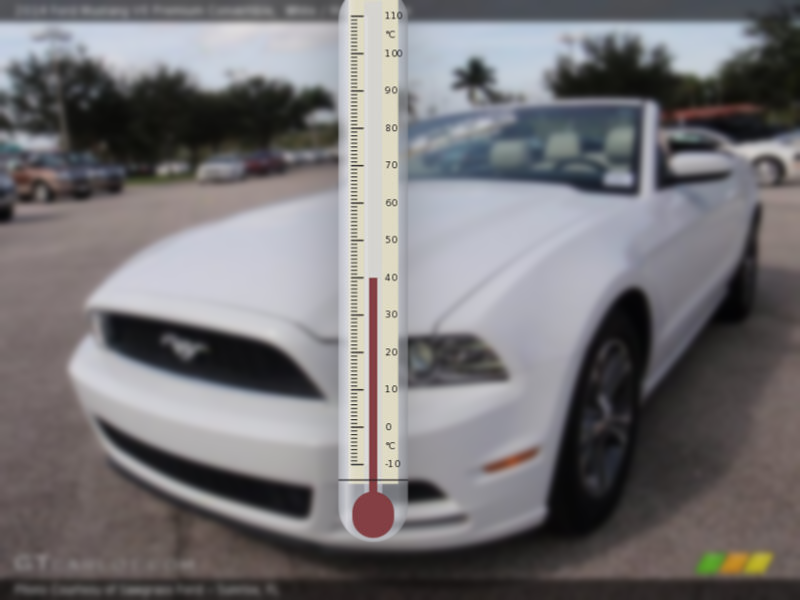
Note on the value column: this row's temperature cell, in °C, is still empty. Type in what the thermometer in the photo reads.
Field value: 40 °C
